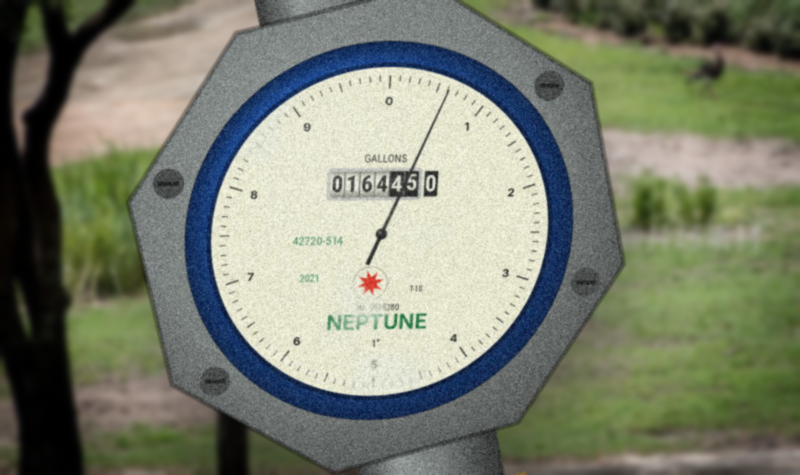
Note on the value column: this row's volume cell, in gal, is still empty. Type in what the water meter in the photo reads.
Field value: 164450.6 gal
